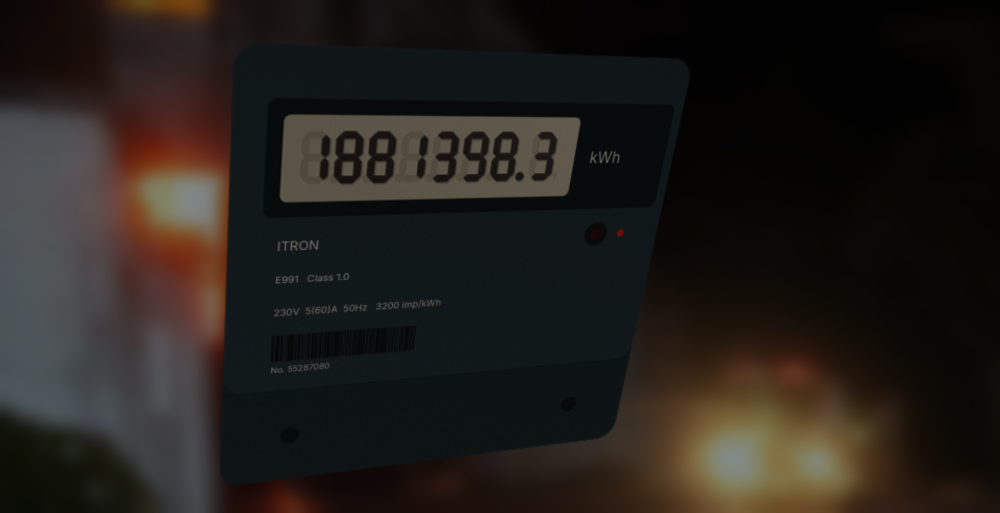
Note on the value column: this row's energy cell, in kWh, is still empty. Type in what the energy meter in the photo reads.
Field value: 1881398.3 kWh
